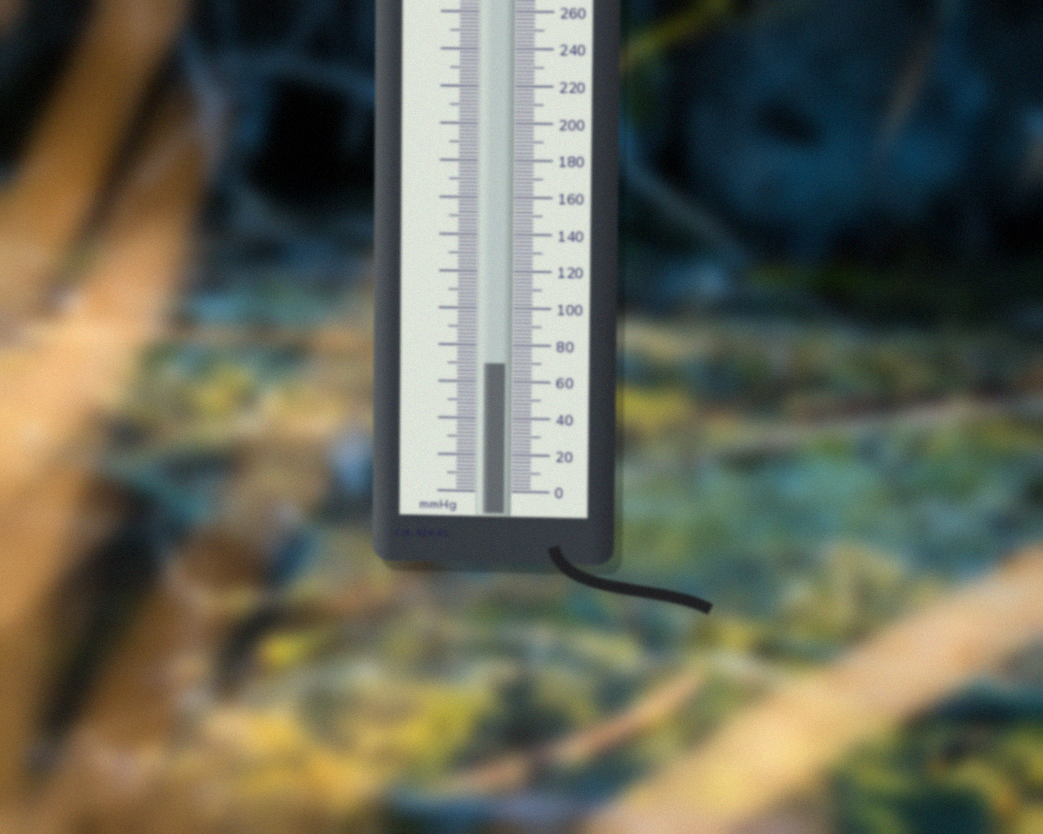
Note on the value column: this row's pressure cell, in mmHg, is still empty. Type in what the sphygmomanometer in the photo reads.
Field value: 70 mmHg
